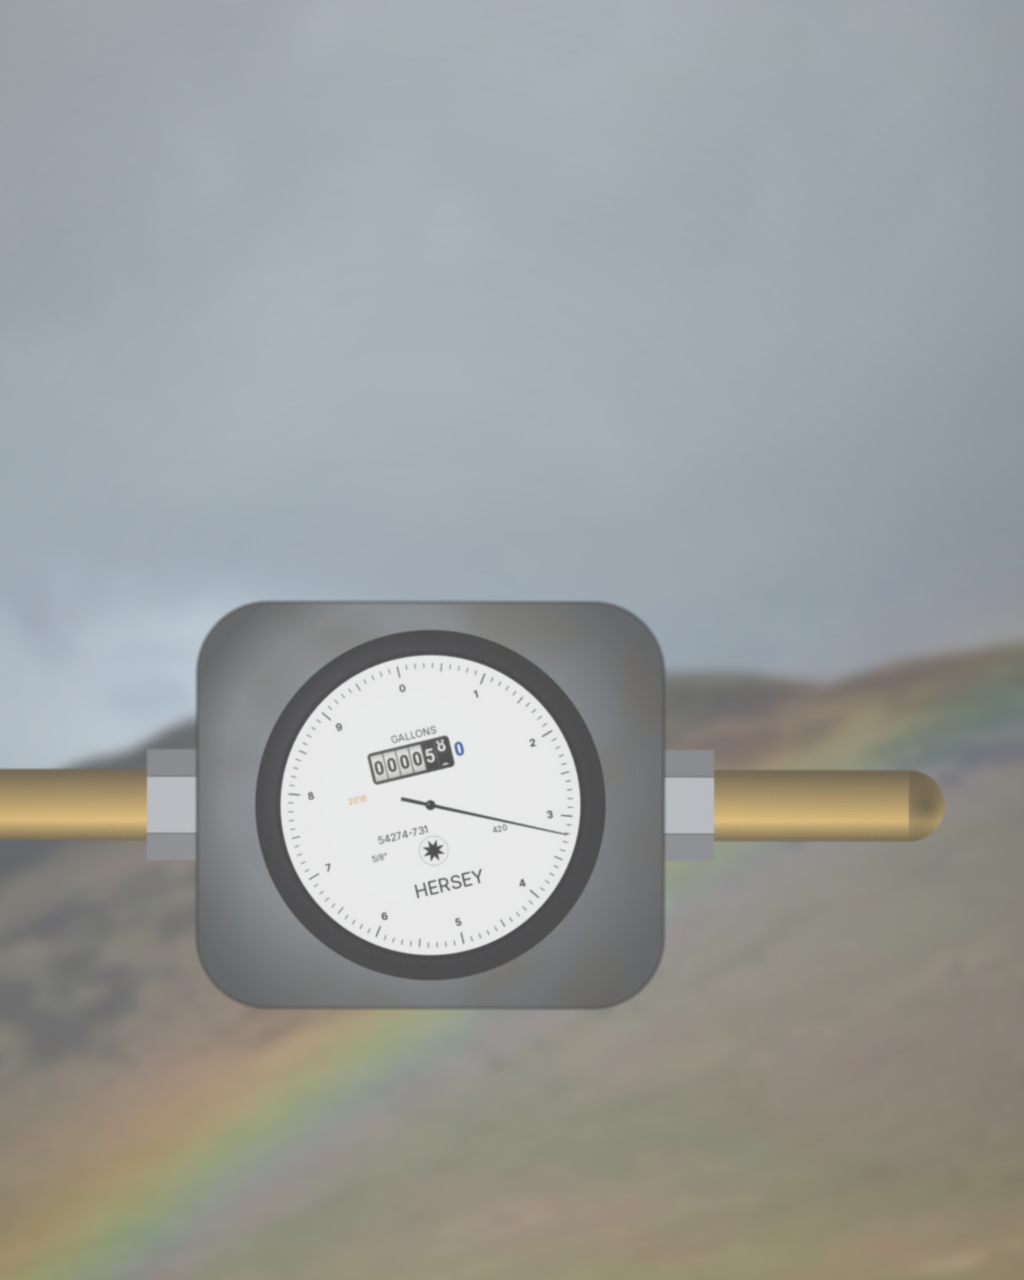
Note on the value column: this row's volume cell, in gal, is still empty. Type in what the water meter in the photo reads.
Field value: 583.2 gal
